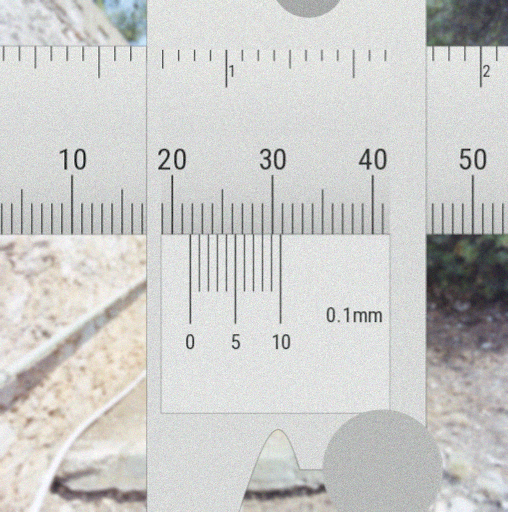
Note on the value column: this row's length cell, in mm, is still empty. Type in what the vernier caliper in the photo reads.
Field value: 21.8 mm
